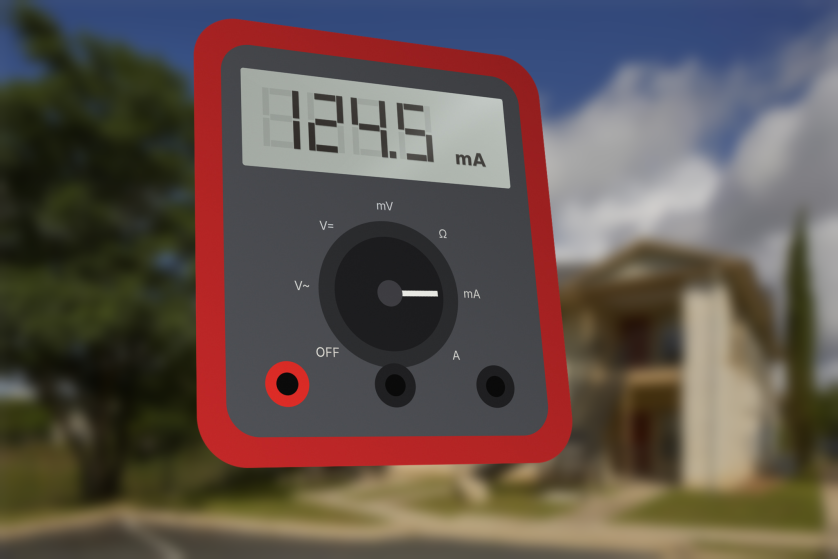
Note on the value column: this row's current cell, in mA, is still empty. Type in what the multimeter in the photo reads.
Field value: 124.5 mA
